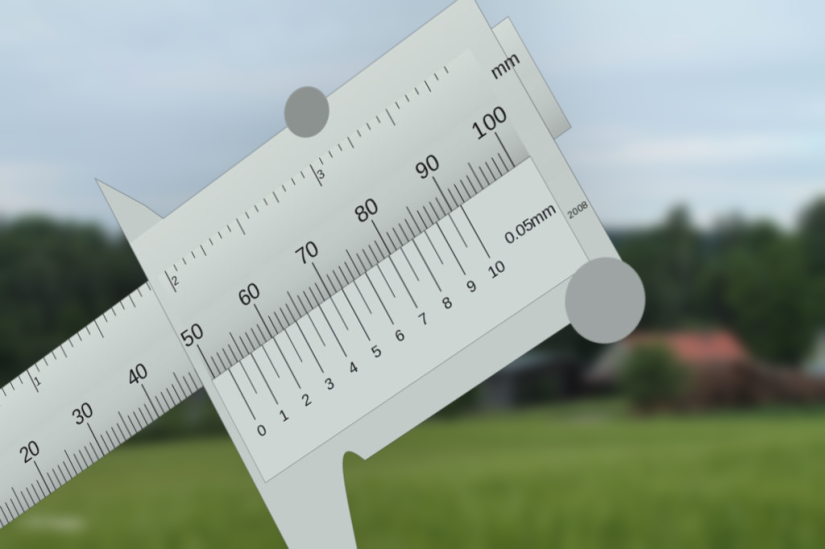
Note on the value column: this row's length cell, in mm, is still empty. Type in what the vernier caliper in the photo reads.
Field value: 52.4 mm
